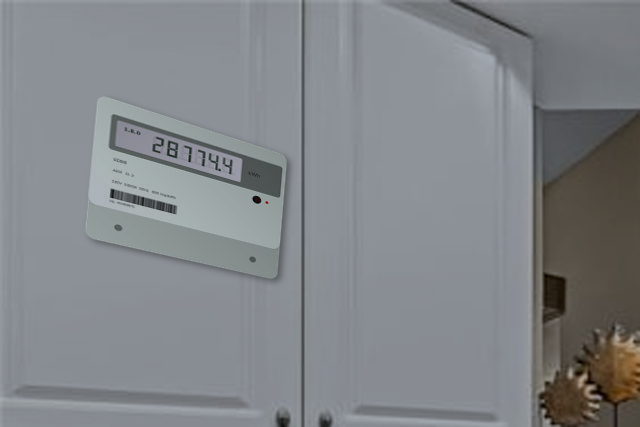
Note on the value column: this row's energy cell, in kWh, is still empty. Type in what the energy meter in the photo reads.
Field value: 28774.4 kWh
